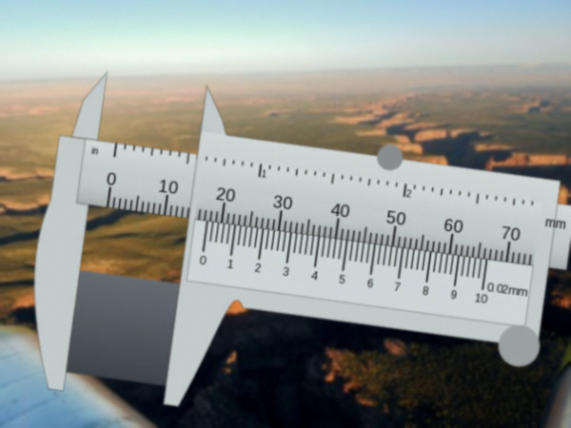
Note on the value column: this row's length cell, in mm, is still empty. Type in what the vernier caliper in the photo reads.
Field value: 17.5 mm
